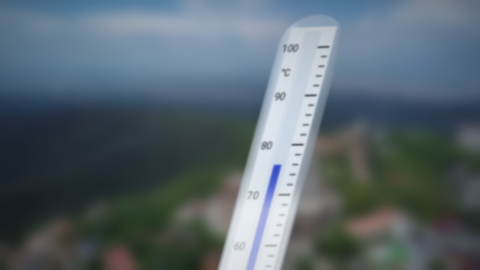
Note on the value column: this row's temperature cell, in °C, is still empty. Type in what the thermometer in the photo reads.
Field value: 76 °C
